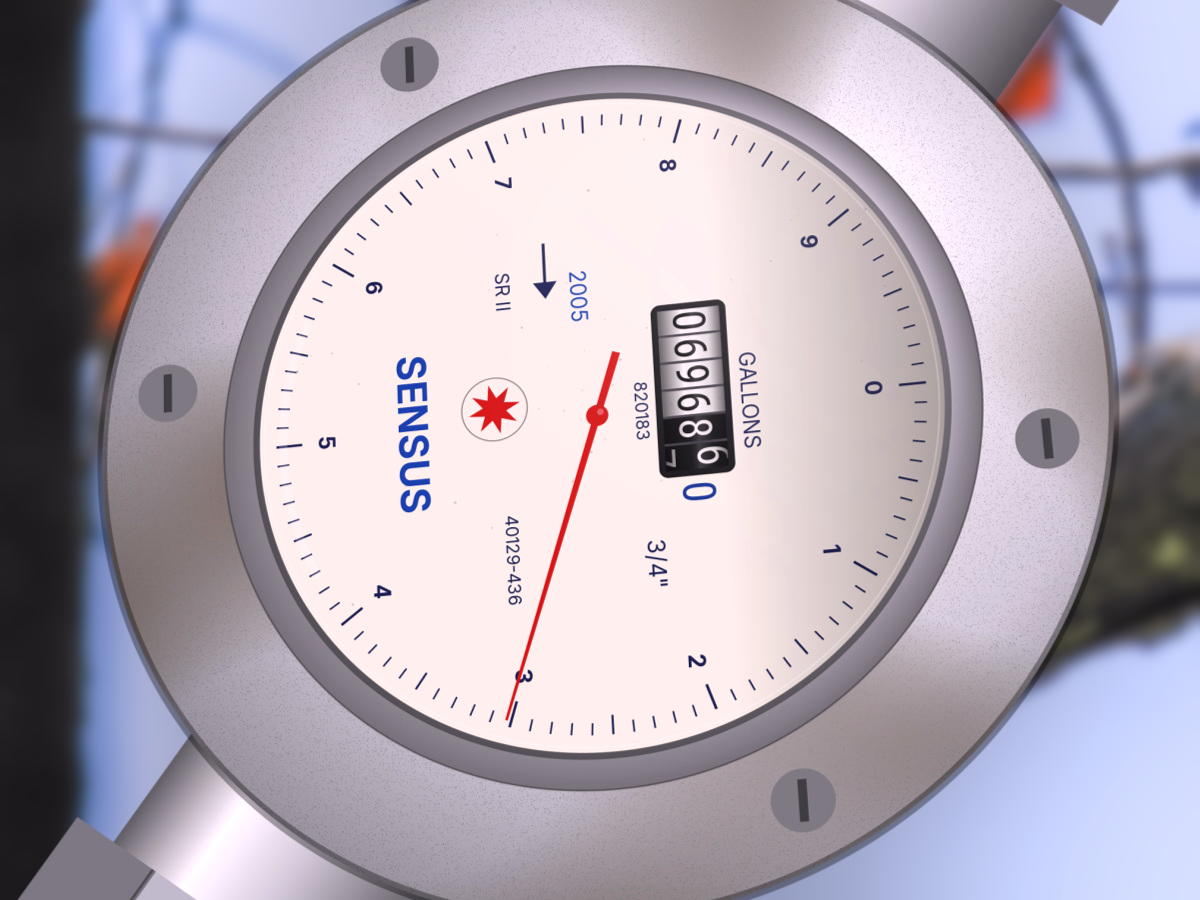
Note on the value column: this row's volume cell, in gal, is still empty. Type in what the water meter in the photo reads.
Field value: 696863.0 gal
